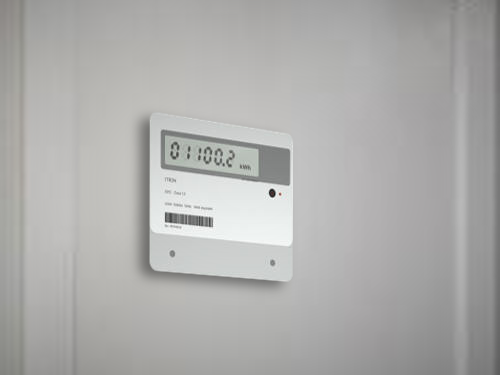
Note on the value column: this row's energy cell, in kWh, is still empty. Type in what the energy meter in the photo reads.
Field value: 1100.2 kWh
